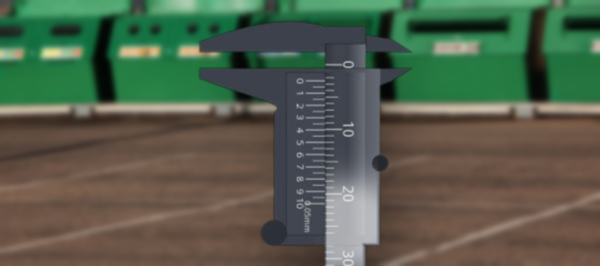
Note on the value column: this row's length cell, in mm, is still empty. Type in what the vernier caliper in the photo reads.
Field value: 2.5 mm
